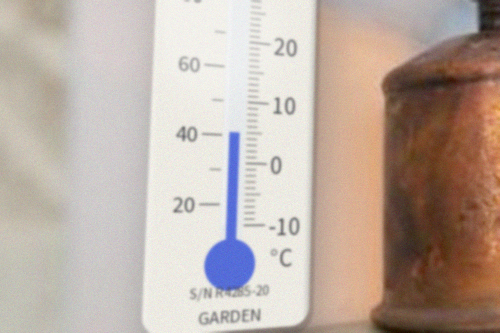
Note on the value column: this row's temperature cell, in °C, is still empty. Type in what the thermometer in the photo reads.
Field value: 5 °C
